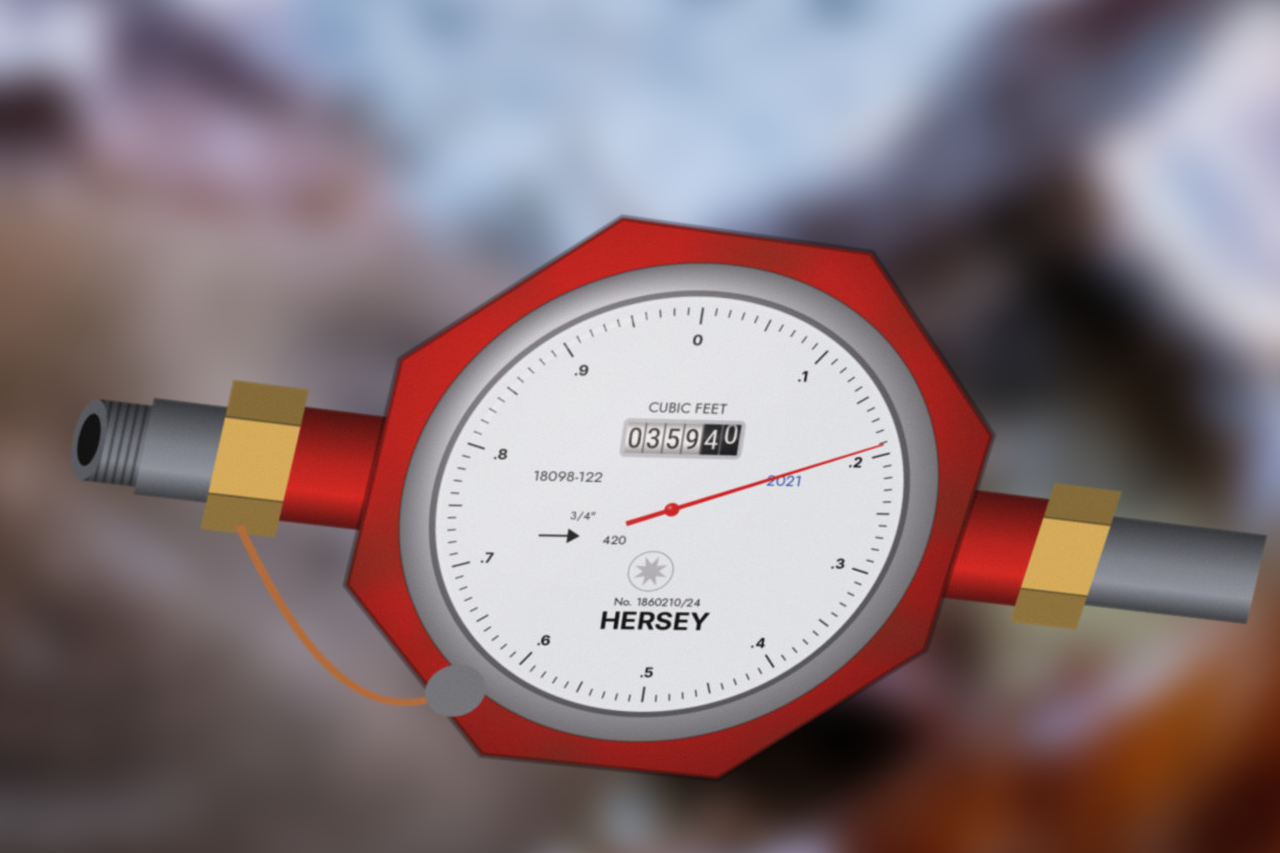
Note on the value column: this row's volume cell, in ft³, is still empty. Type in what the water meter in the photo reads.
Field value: 35940.19 ft³
